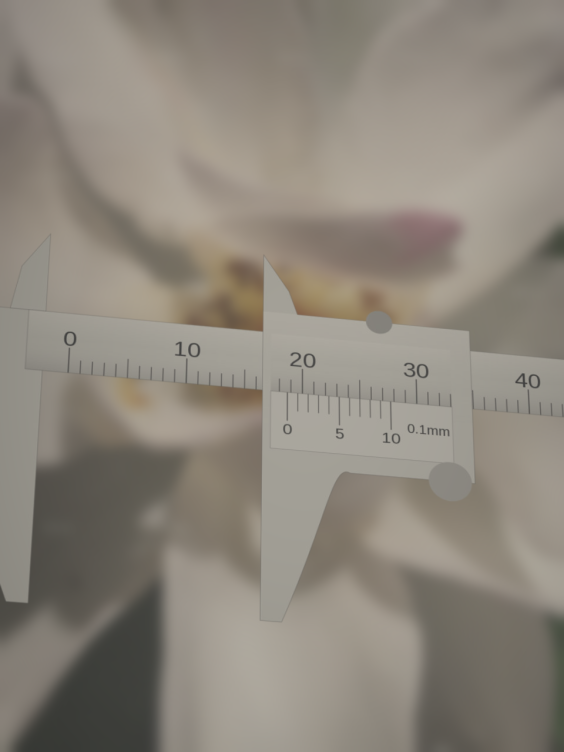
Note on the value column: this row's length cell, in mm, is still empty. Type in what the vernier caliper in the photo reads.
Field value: 18.7 mm
